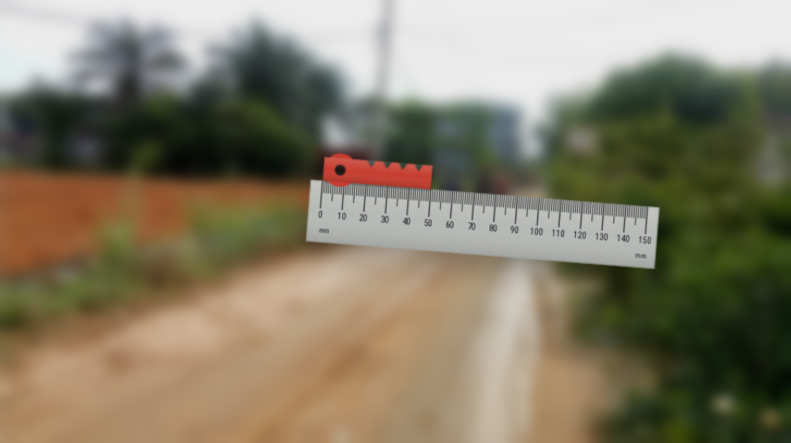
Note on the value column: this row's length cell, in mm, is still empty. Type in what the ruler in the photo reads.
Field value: 50 mm
